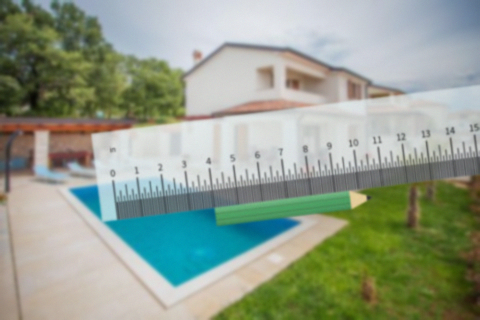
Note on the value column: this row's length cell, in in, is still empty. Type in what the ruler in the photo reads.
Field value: 6.5 in
